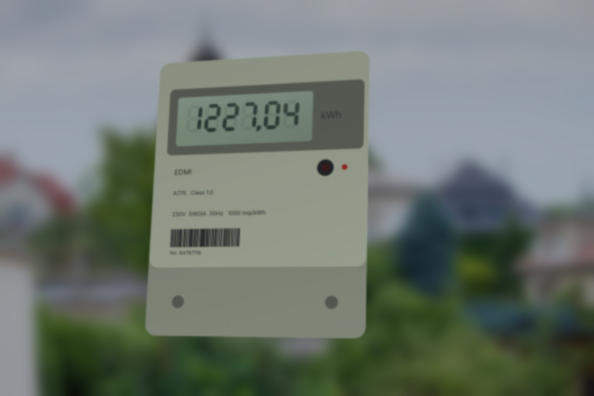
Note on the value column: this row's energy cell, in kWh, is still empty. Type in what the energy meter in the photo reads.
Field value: 1227.04 kWh
